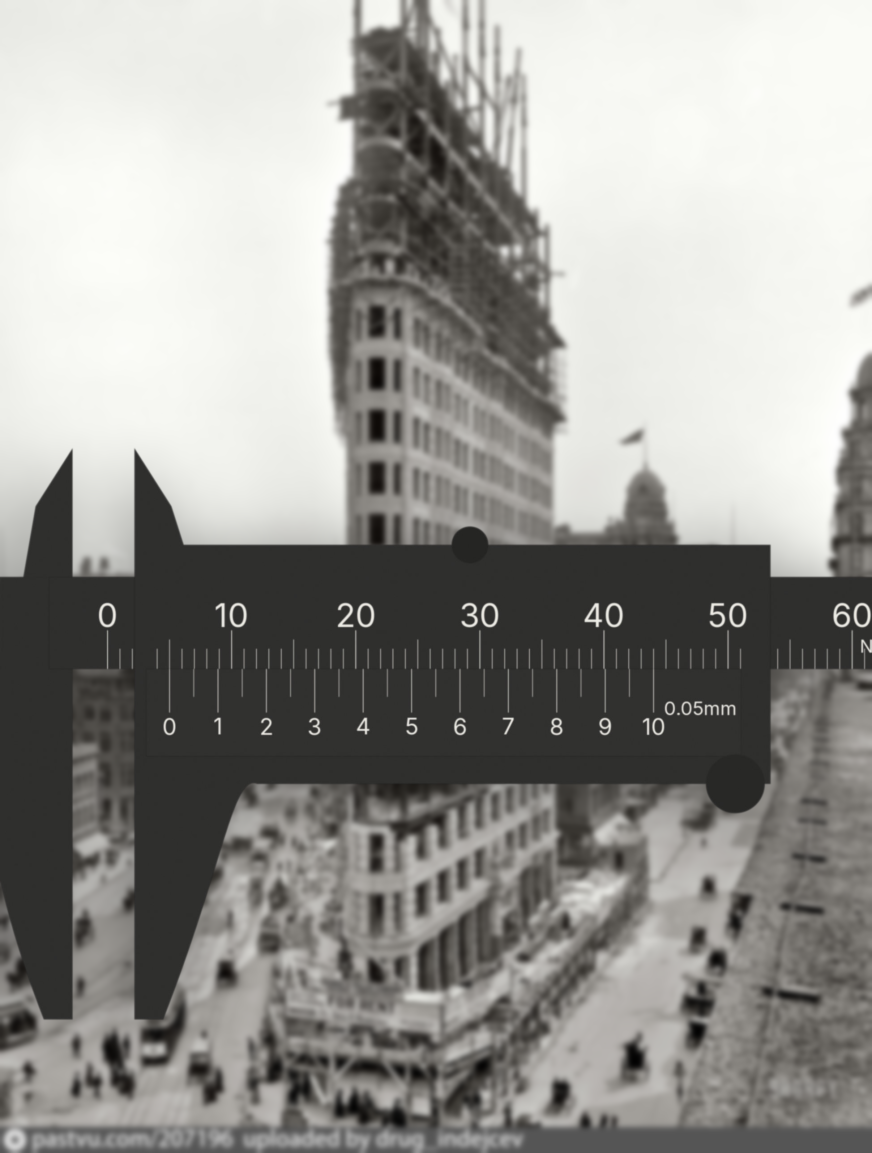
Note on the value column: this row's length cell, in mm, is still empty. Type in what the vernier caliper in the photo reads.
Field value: 5.0 mm
